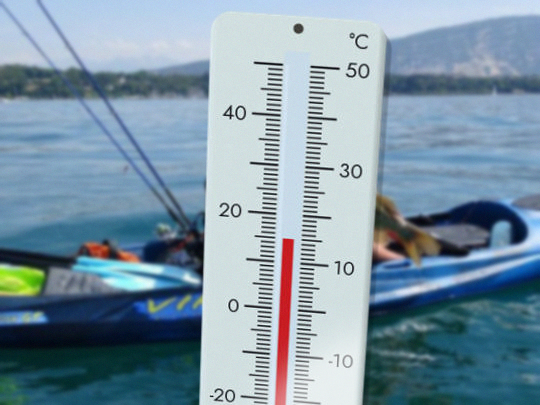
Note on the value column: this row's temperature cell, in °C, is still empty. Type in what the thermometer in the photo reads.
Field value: 15 °C
